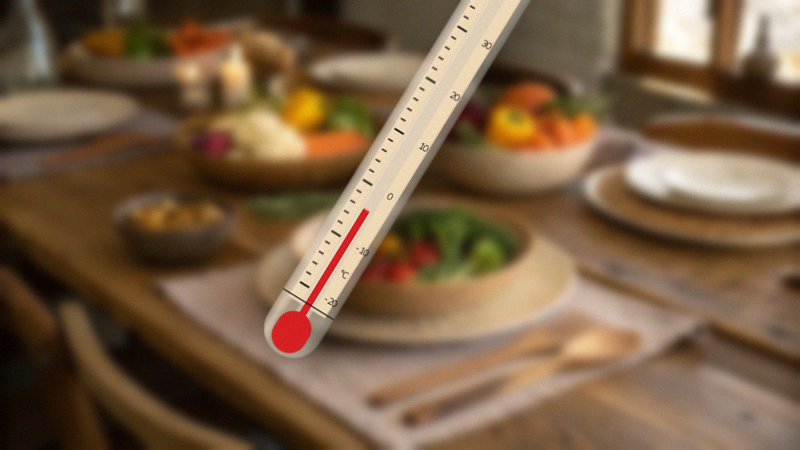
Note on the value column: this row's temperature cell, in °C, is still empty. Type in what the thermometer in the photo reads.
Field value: -4 °C
